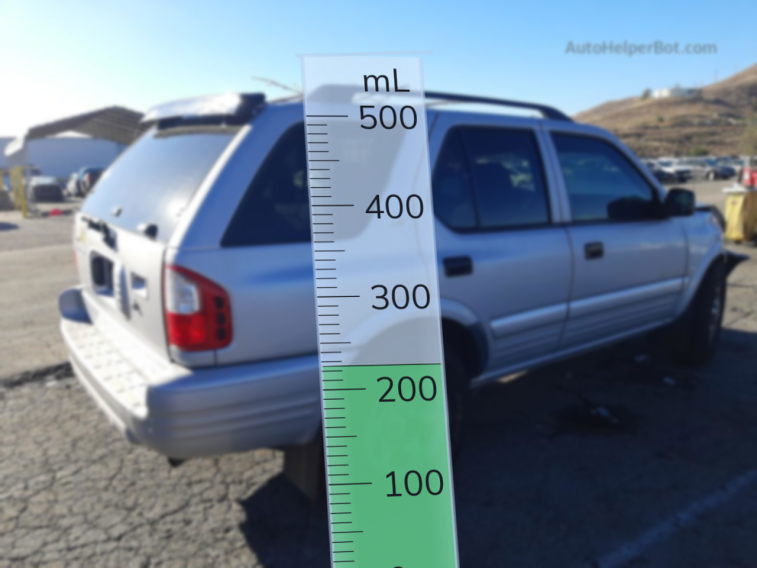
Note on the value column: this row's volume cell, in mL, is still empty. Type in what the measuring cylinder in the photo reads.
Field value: 225 mL
